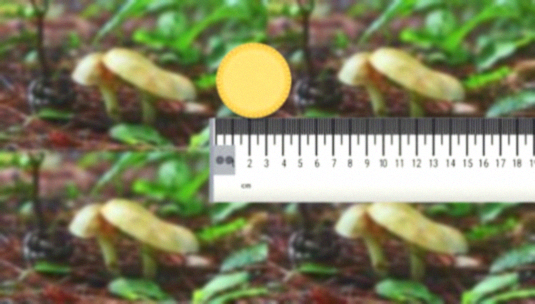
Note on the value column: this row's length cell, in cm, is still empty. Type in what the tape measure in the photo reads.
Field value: 4.5 cm
